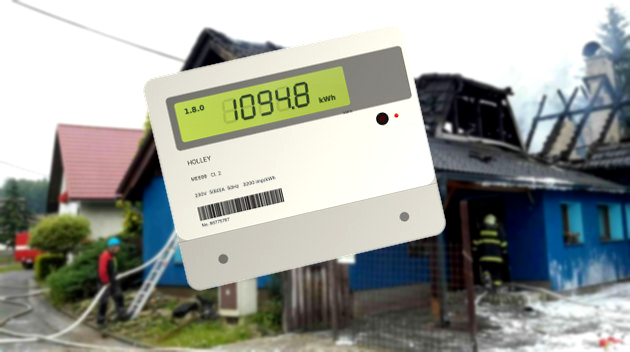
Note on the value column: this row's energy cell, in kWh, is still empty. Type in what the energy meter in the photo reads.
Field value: 1094.8 kWh
